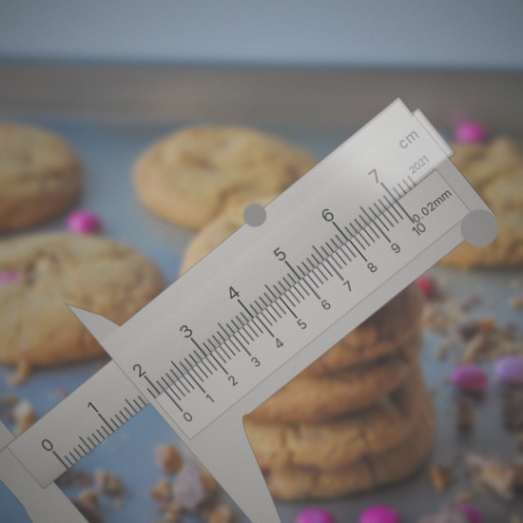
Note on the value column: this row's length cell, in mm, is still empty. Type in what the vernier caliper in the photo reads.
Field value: 21.0 mm
